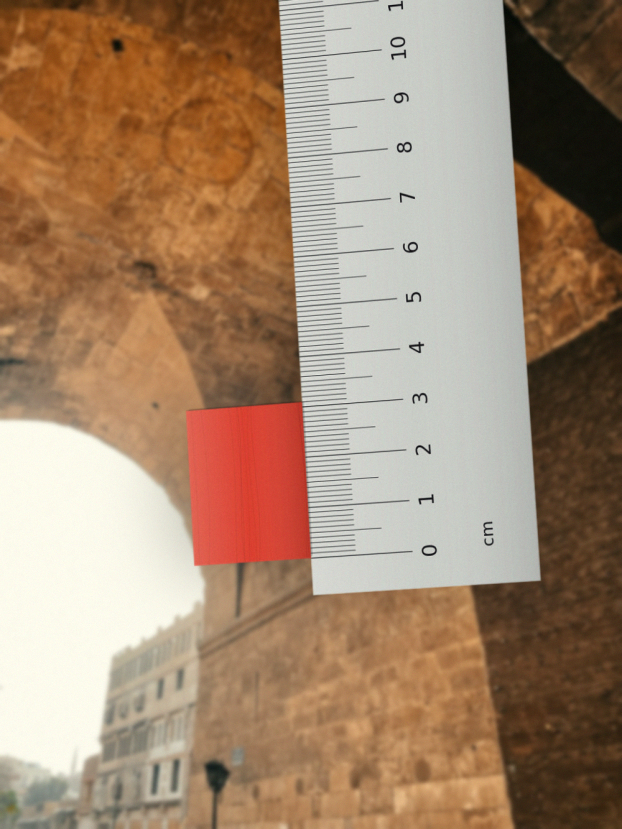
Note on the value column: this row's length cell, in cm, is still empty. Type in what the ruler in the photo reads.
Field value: 3.1 cm
